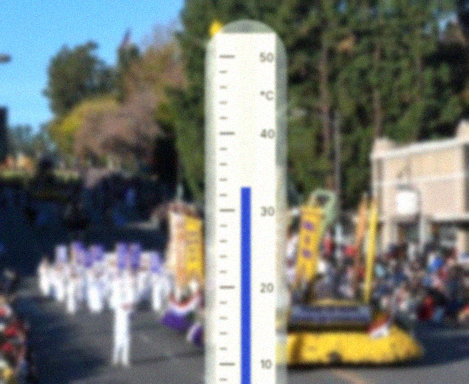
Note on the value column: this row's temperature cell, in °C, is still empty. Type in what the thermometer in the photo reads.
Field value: 33 °C
